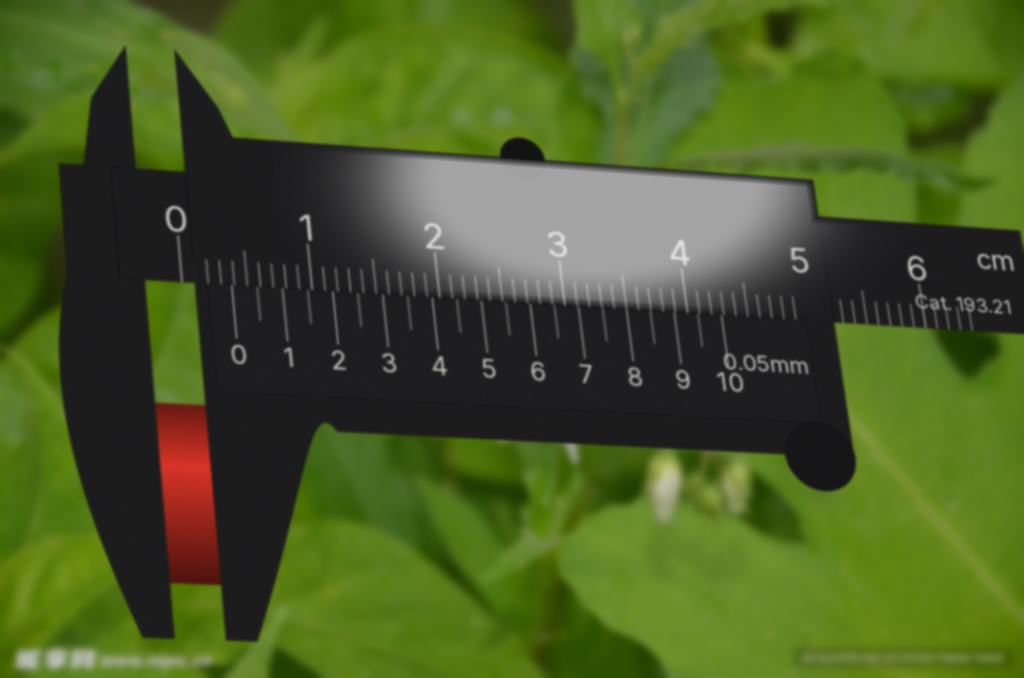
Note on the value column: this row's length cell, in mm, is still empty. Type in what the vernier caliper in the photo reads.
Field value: 3.8 mm
